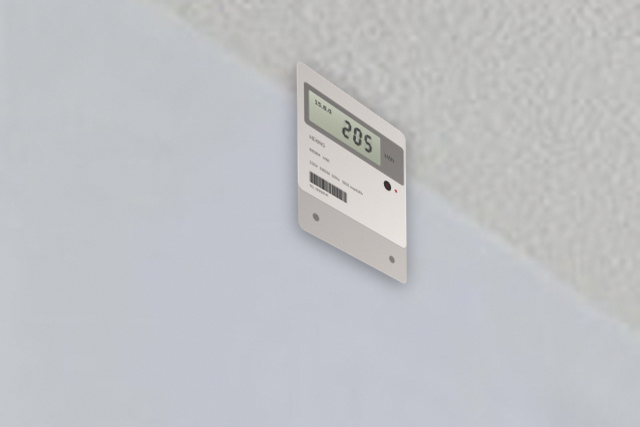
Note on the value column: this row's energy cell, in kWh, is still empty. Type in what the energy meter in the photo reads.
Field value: 205 kWh
